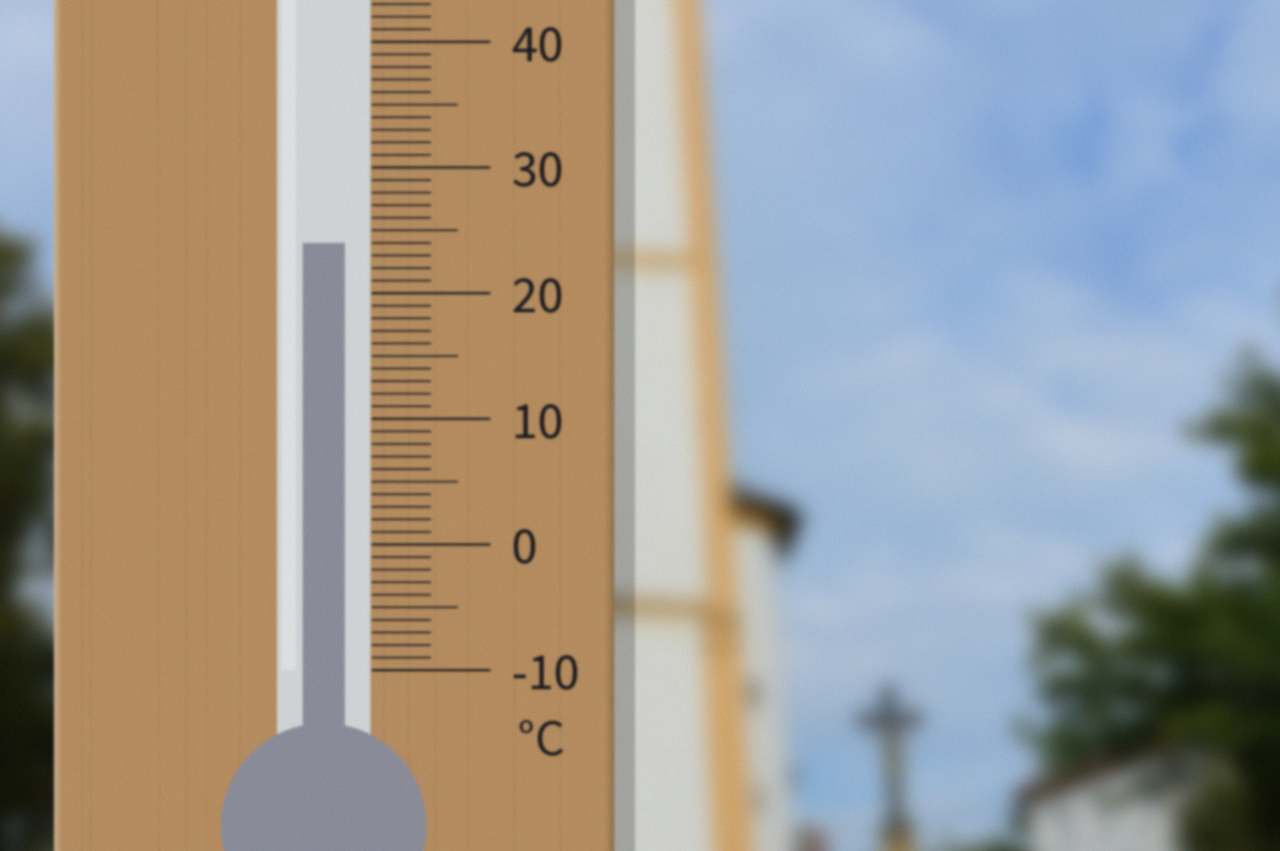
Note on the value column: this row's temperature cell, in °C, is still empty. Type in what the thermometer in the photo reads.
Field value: 24 °C
